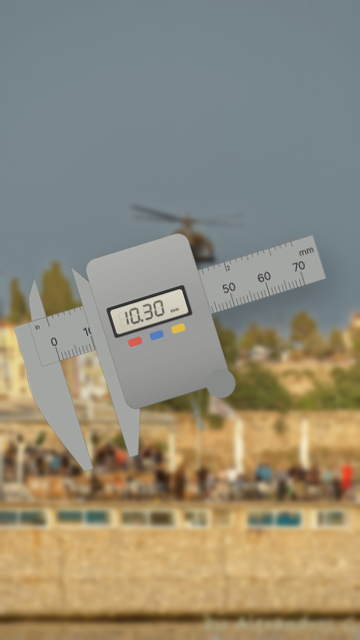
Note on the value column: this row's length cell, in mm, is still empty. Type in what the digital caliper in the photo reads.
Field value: 10.30 mm
